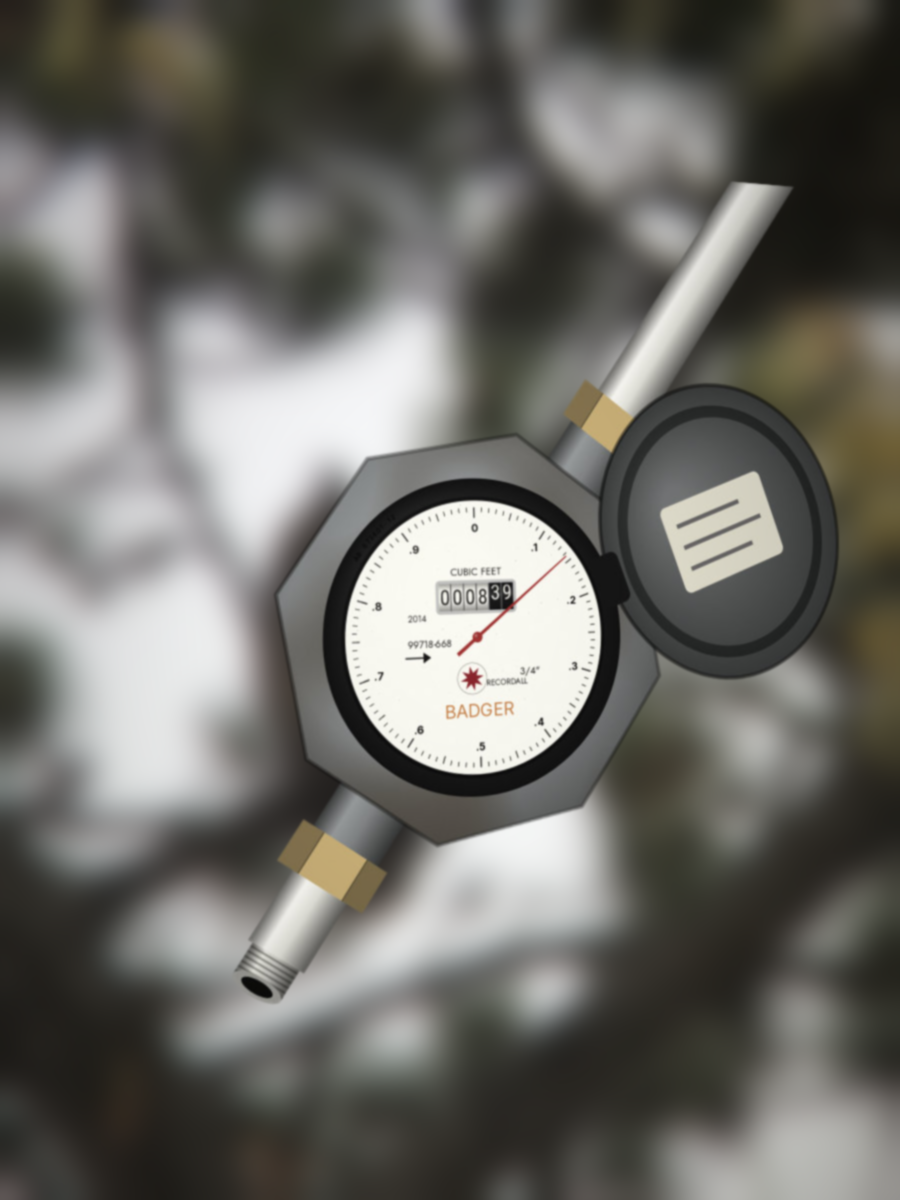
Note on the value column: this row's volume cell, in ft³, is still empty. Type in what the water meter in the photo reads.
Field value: 839.14 ft³
